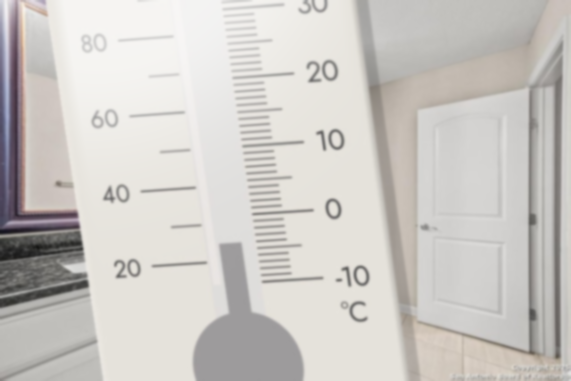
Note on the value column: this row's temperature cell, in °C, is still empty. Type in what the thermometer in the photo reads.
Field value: -4 °C
